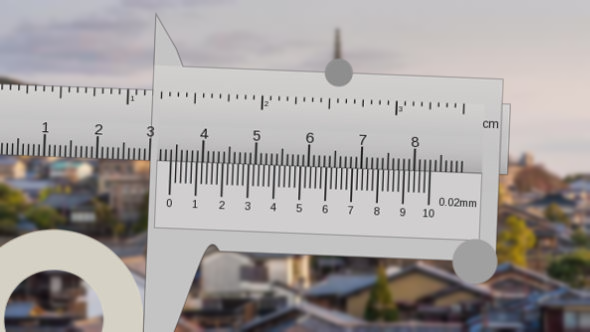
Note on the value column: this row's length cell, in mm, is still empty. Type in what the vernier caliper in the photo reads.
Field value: 34.0 mm
